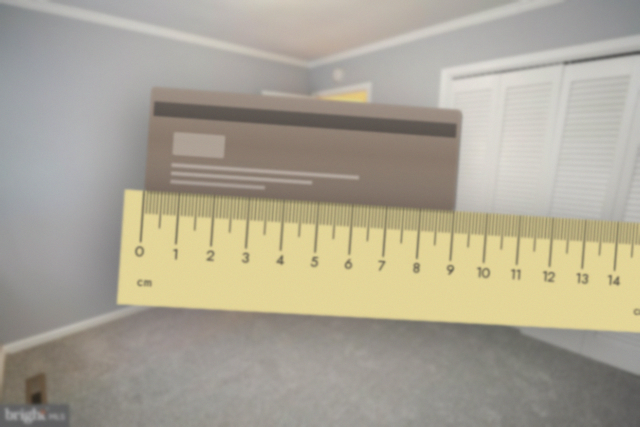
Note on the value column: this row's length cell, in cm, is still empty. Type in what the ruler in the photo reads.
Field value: 9 cm
